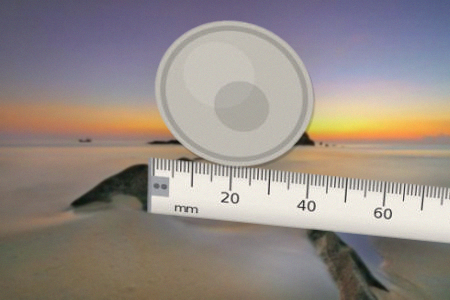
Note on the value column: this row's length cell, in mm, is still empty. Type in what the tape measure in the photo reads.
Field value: 40 mm
